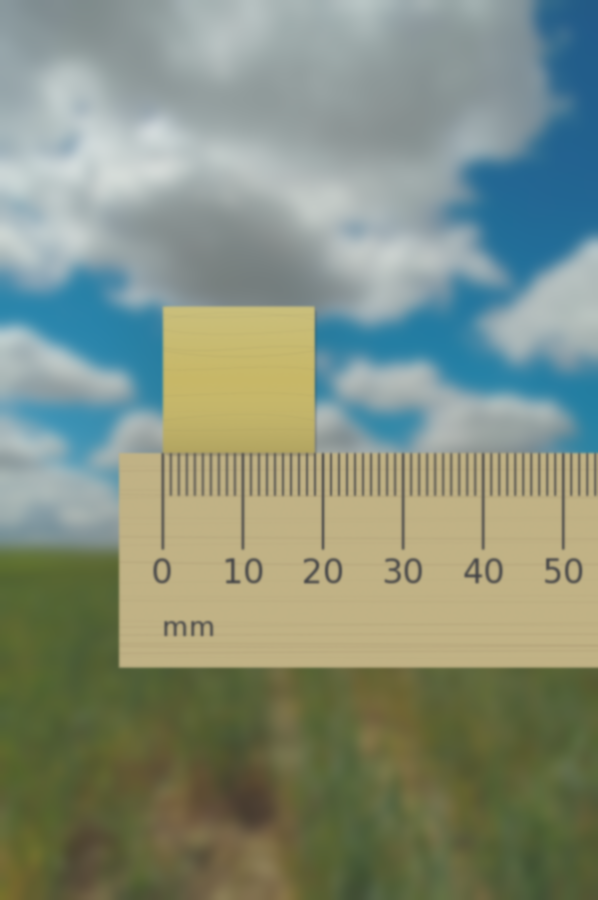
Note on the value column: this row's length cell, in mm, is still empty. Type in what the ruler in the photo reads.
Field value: 19 mm
